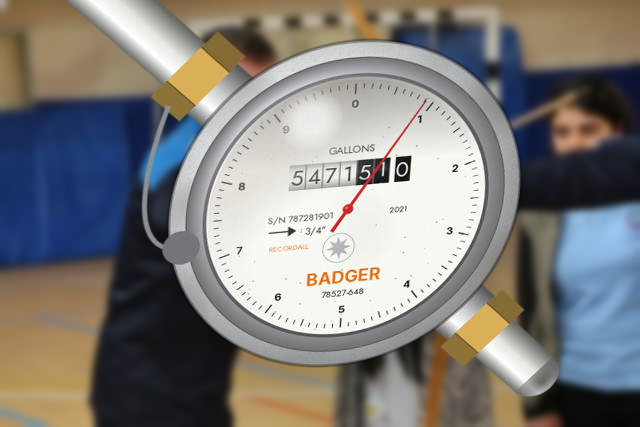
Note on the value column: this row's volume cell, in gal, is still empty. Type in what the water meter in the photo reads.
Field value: 5471510.9 gal
